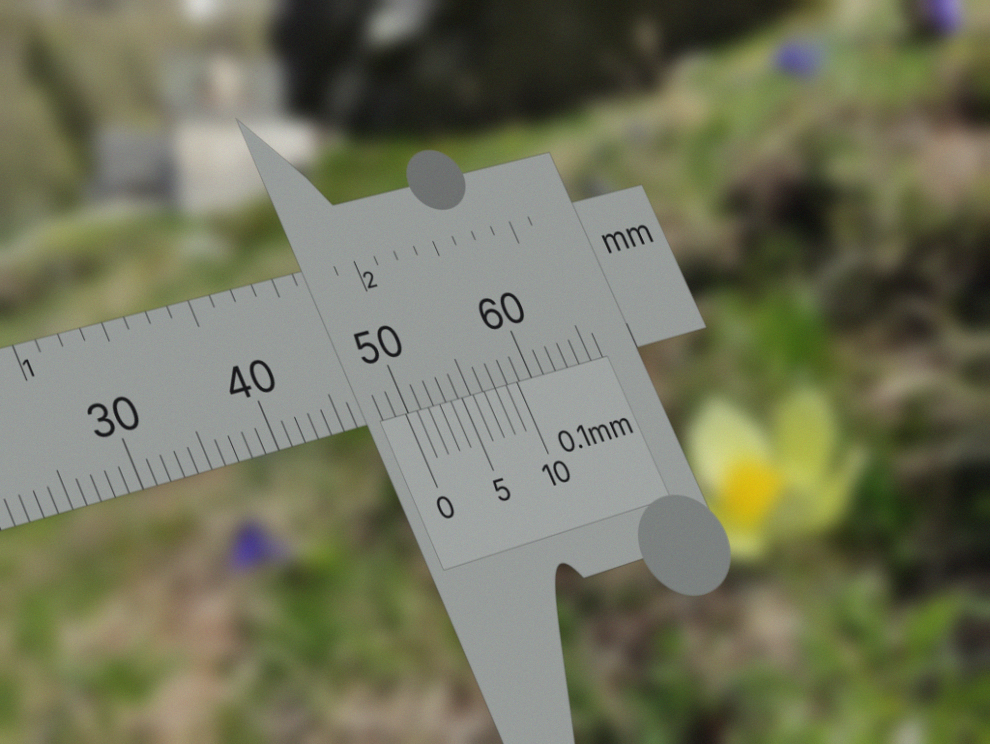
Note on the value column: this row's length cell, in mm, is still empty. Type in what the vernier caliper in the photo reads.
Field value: 49.8 mm
